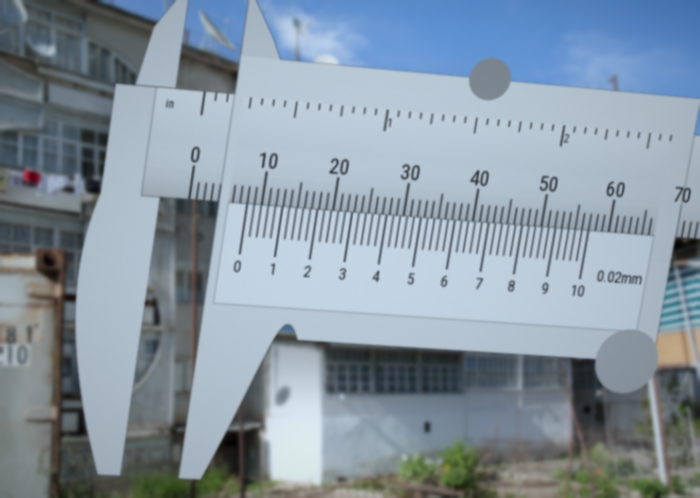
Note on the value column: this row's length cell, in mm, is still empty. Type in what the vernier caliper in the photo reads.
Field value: 8.0 mm
